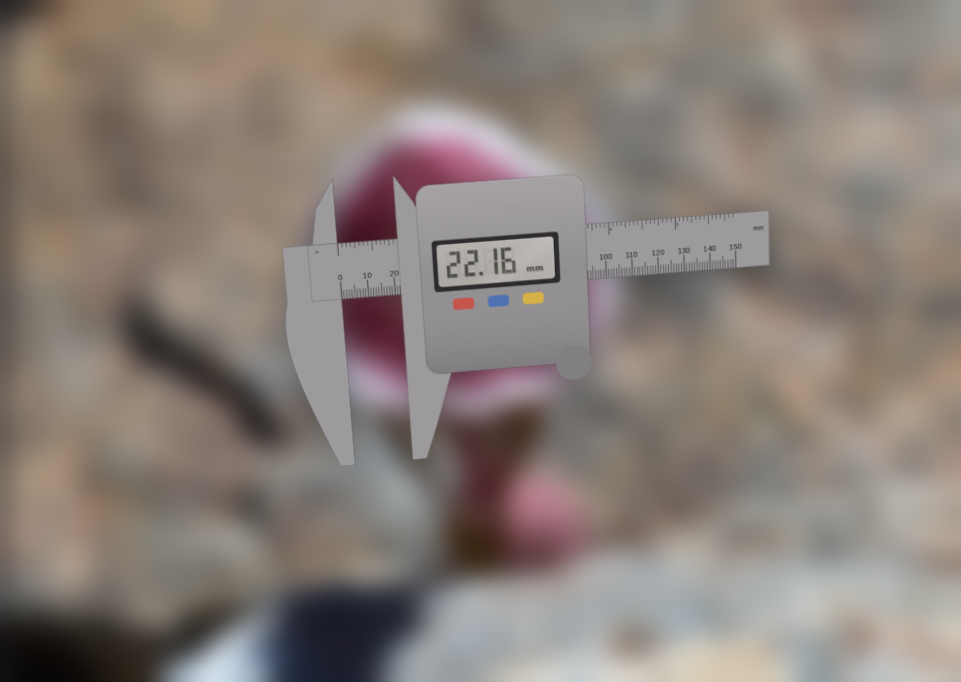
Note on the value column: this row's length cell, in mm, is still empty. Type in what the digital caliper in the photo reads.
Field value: 22.16 mm
